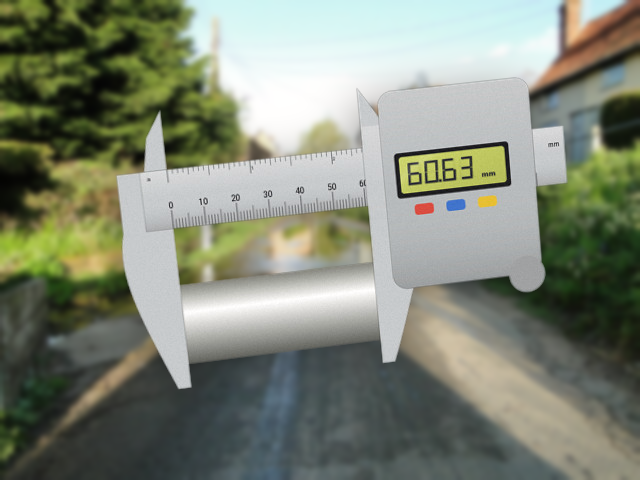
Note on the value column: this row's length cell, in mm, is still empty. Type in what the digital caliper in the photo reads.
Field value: 60.63 mm
